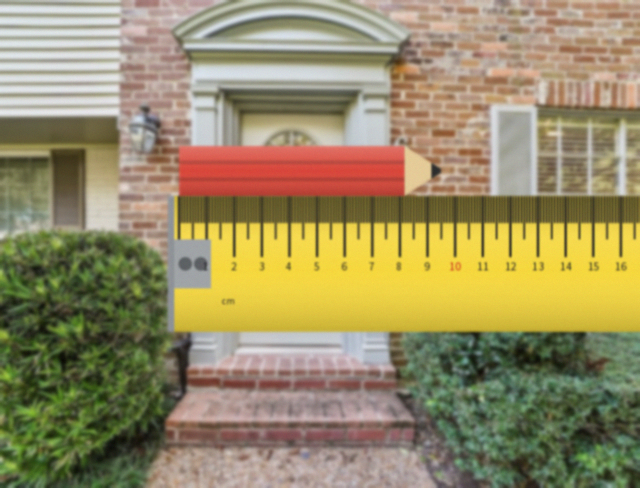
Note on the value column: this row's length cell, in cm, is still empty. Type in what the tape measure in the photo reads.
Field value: 9.5 cm
